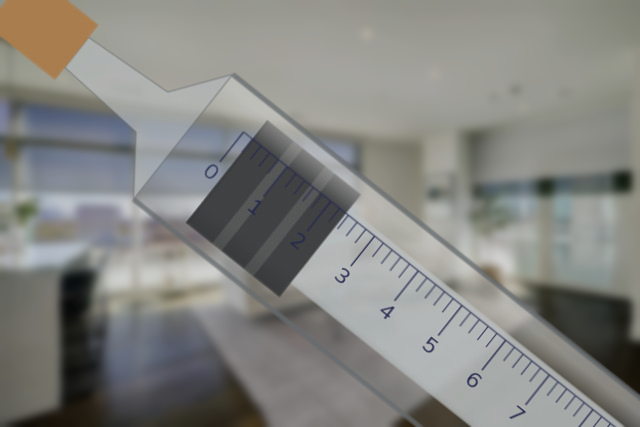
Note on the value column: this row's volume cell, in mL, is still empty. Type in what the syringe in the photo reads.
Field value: 0.2 mL
